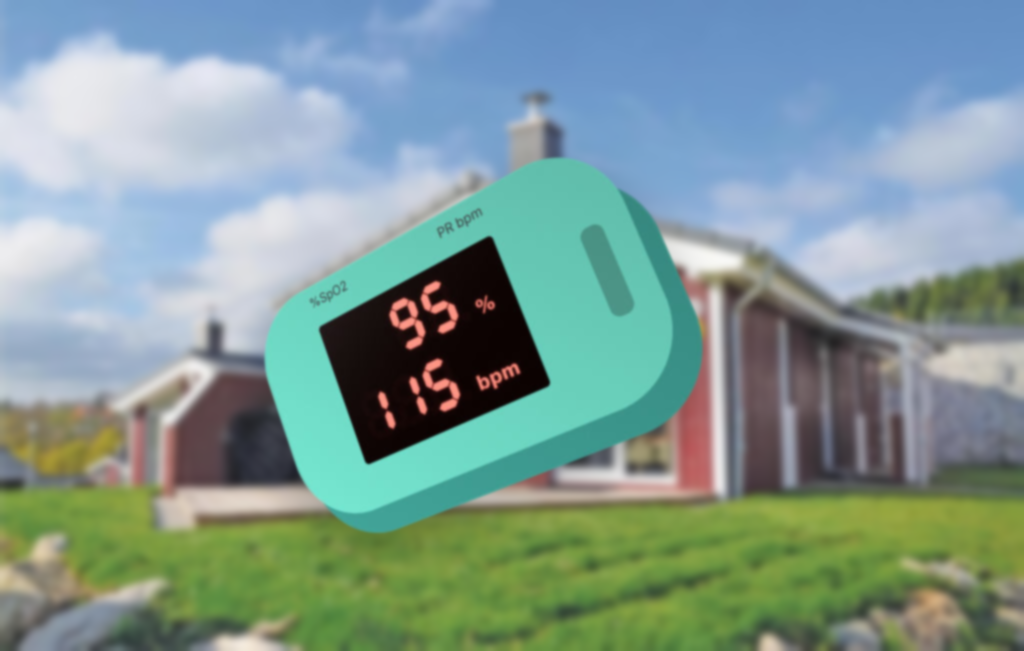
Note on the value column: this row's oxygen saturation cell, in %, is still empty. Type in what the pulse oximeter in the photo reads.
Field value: 95 %
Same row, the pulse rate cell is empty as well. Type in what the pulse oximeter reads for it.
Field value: 115 bpm
